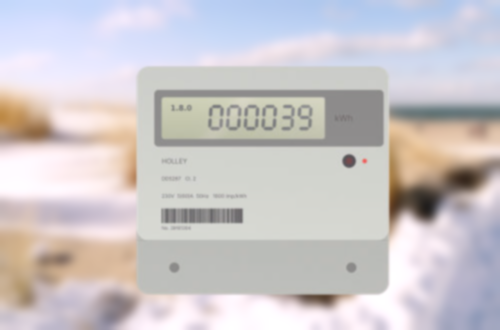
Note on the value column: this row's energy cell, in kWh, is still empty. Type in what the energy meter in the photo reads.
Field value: 39 kWh
